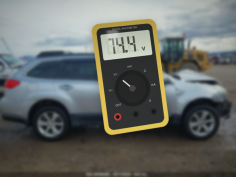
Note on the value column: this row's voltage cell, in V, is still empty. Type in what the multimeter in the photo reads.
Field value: 74.4 V
